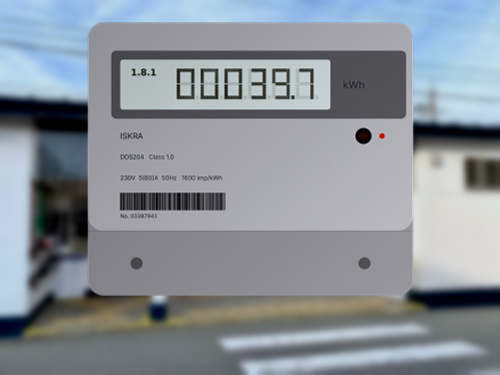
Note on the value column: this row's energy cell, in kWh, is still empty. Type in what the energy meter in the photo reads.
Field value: 39.7 kWh
